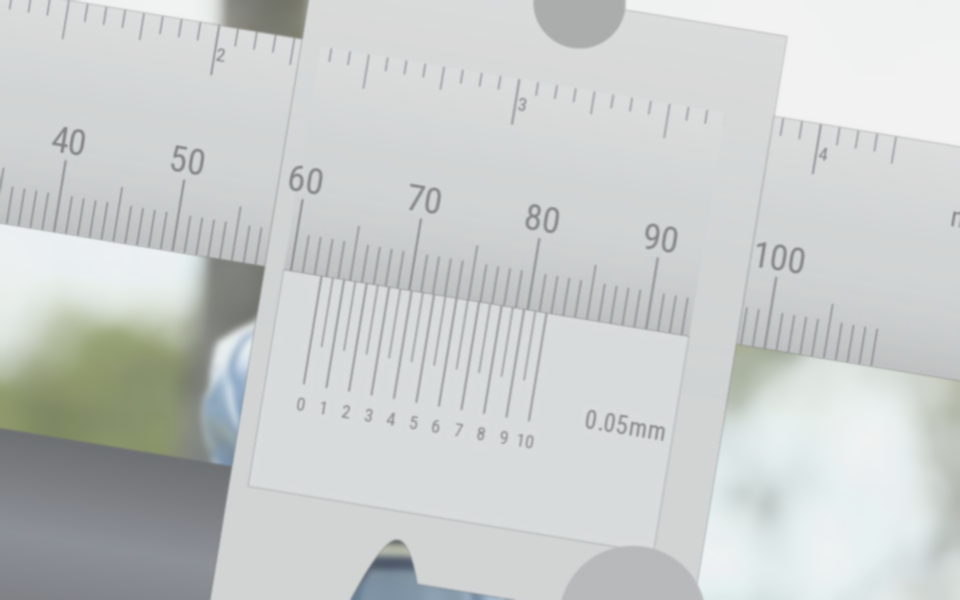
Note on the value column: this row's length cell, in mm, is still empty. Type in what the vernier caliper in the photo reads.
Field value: 62.6 mm
